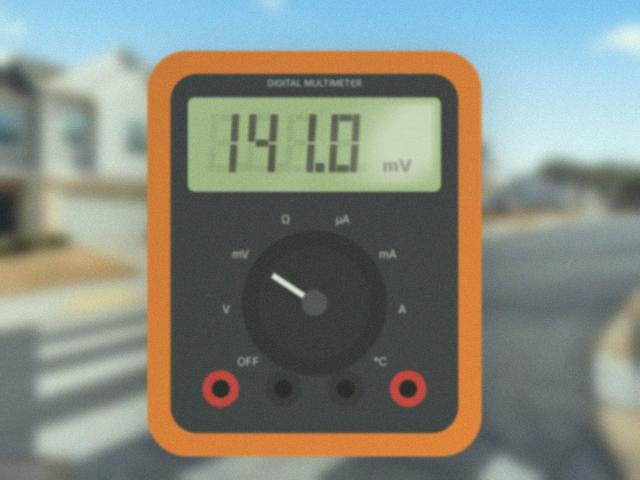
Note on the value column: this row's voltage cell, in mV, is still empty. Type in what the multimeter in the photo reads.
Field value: 141.0 mV
